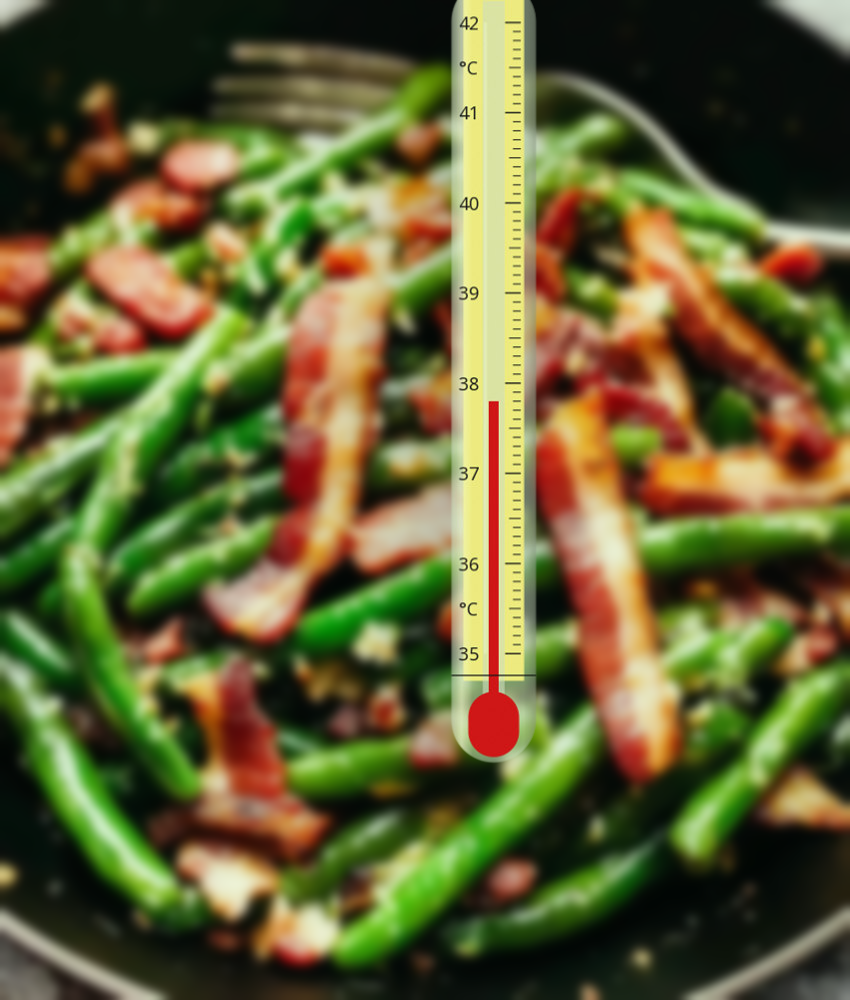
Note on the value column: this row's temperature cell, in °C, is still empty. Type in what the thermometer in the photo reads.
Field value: 37.8 °C
